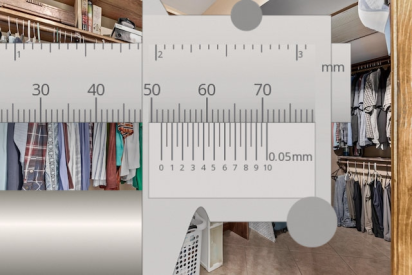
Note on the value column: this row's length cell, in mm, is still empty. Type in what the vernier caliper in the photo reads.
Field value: 51.8 mm
